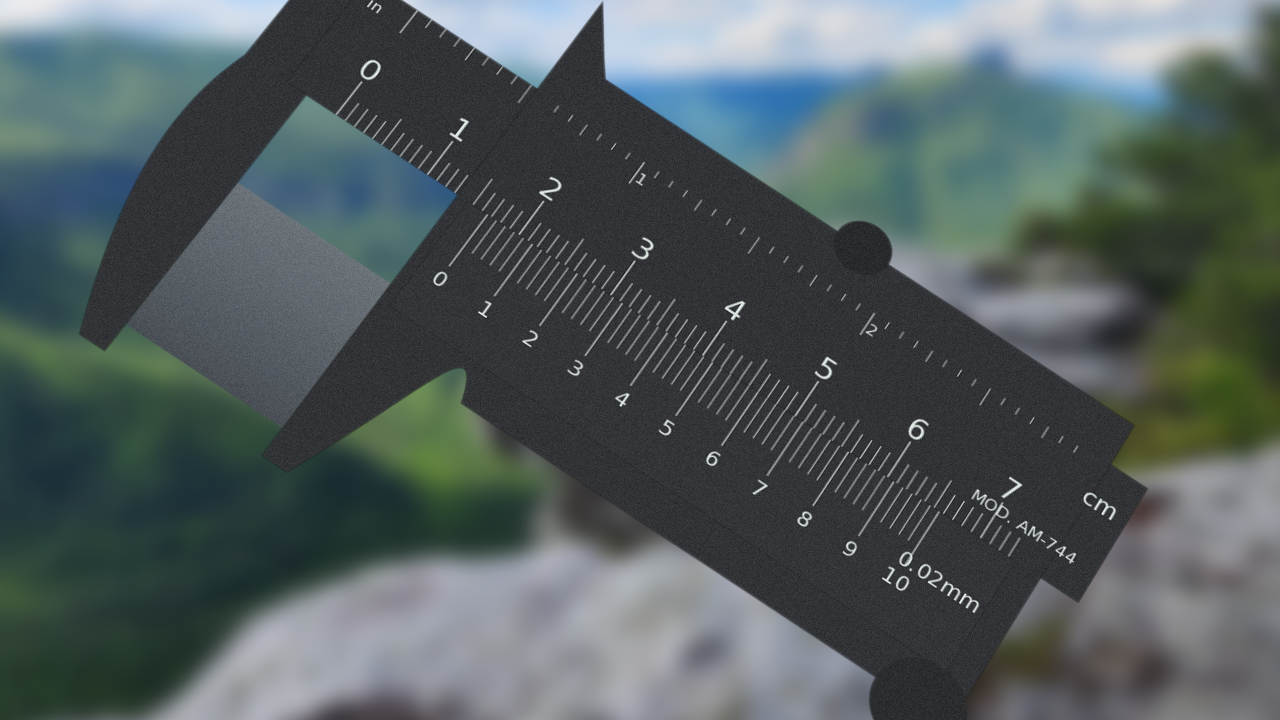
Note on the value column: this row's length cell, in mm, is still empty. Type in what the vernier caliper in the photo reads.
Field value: 16.6 mm
